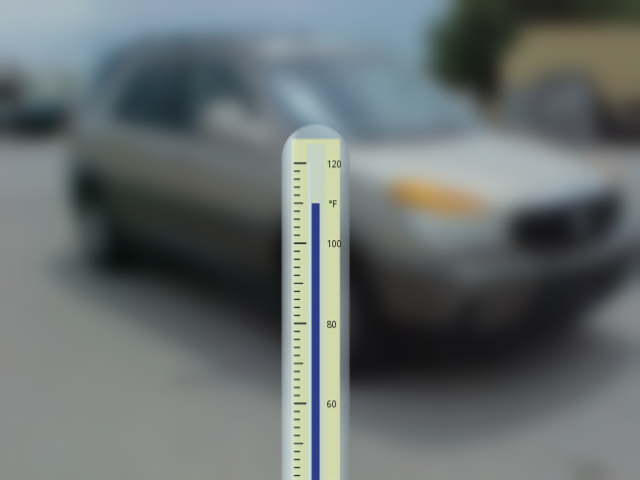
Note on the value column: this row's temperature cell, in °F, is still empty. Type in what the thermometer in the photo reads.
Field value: 110 °F
